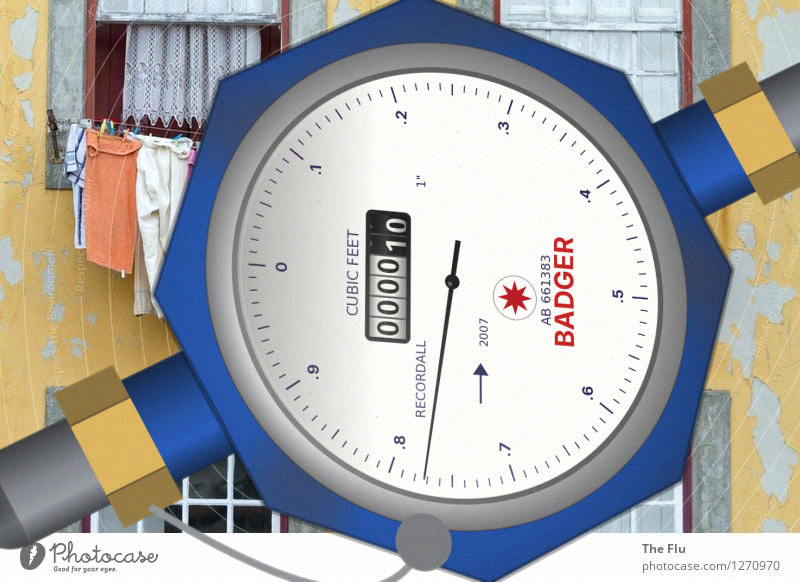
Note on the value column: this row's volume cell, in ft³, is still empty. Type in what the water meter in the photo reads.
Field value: 9.77 ft³
